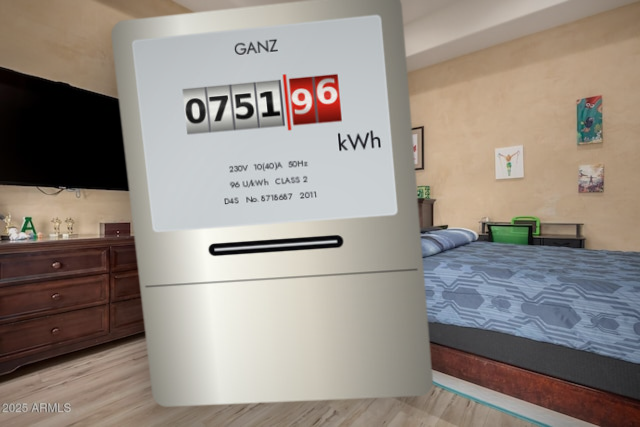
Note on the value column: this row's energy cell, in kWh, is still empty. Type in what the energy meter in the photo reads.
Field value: 751.96 kWh
